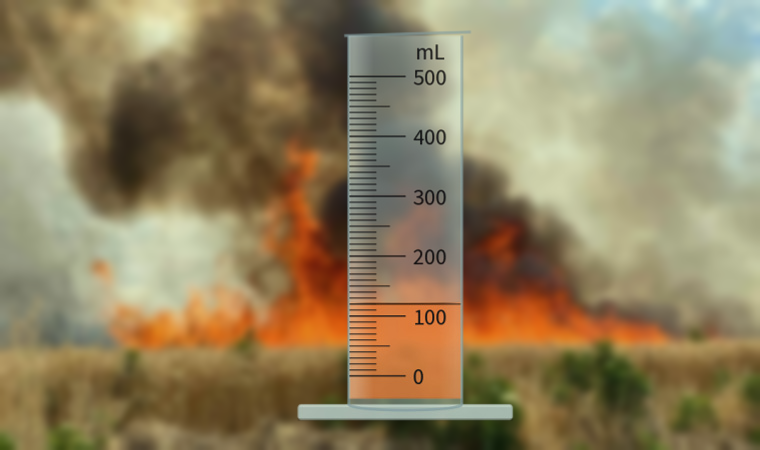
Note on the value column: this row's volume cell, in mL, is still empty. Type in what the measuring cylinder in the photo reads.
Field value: 120 mL
